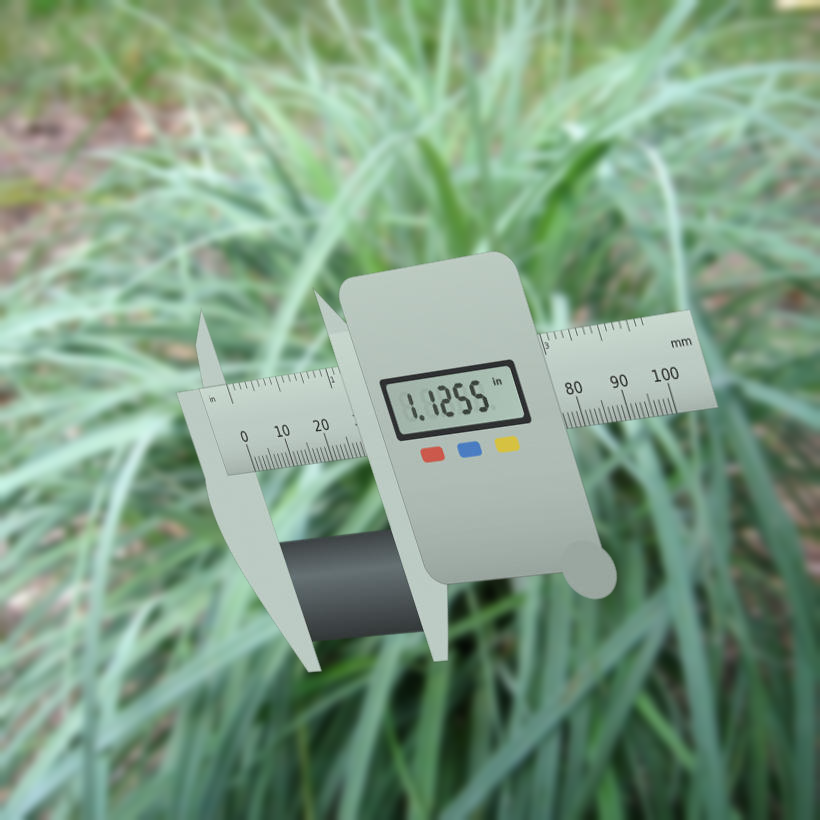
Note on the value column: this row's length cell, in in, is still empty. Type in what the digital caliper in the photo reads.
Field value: 1.1255 in
